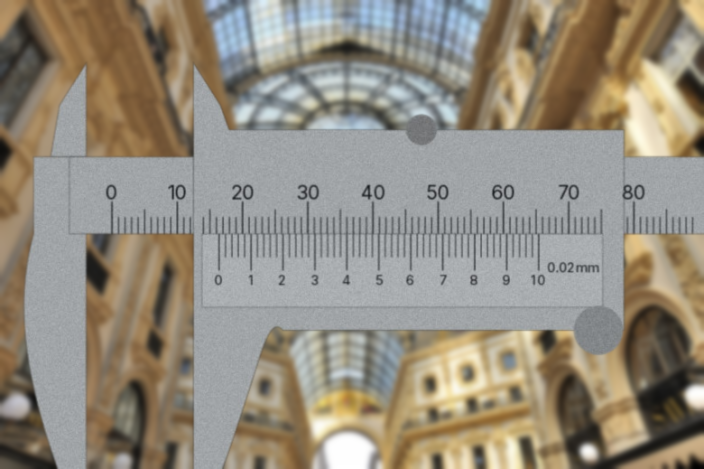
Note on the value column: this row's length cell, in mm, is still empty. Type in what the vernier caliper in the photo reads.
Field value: 16.4 mm
